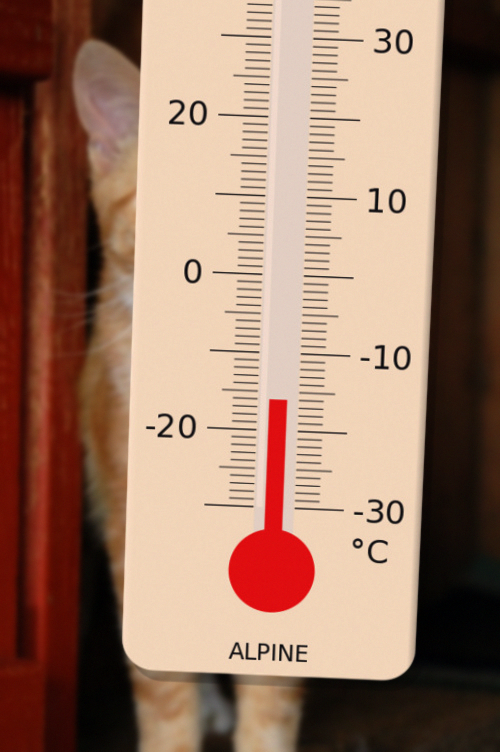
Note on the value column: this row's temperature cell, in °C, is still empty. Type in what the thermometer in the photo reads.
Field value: -16 °C
